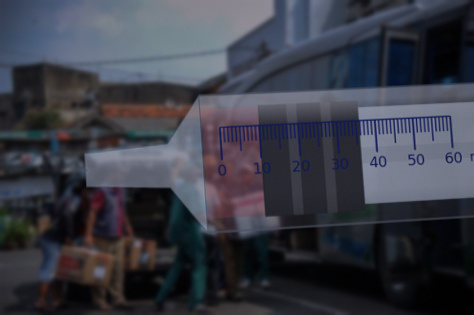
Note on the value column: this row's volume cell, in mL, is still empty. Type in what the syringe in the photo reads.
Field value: 10 mL
